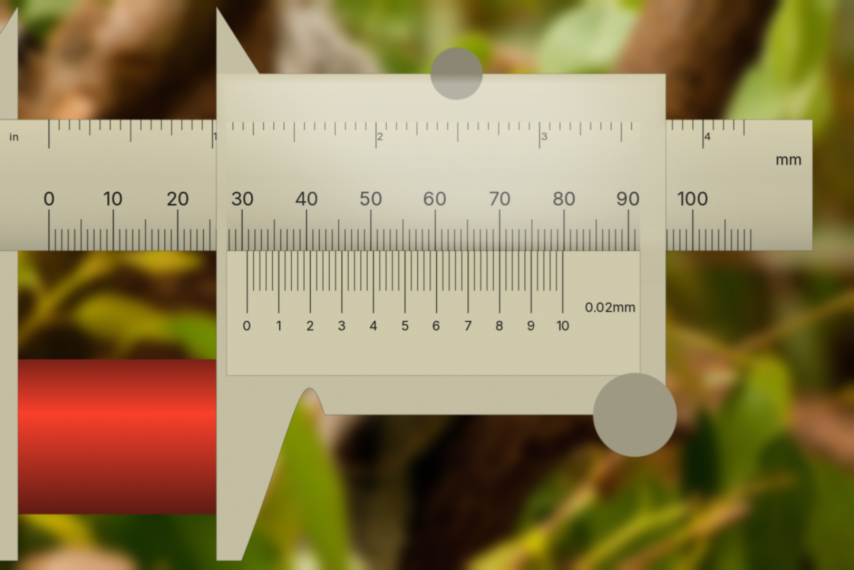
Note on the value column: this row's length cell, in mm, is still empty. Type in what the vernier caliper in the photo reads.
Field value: 30.8 mm
